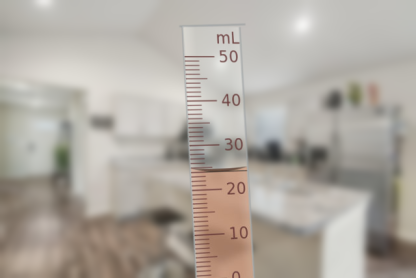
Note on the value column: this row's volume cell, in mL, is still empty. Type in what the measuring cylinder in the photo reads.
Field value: 24 mL
